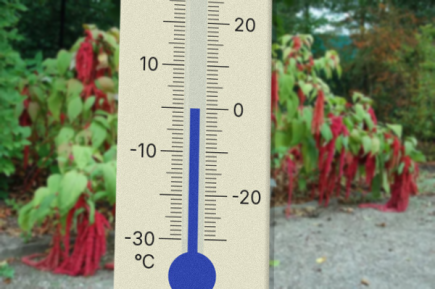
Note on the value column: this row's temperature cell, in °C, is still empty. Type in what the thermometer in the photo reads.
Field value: 0 °C
